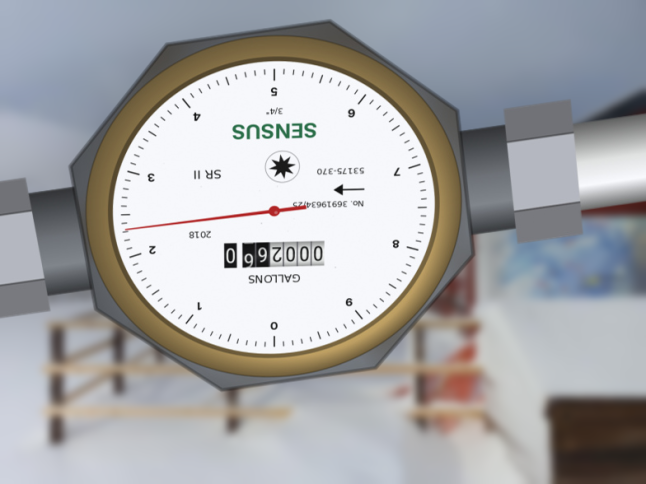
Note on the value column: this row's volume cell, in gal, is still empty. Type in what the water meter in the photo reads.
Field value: 2662.3 gal
